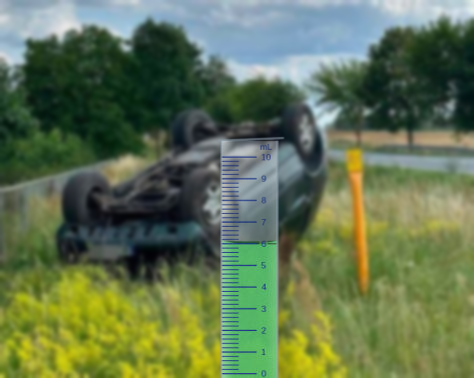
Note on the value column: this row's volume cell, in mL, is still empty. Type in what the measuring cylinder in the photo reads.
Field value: 6 mL
